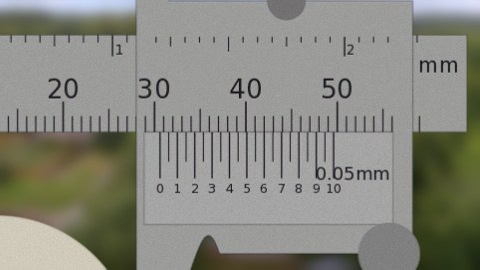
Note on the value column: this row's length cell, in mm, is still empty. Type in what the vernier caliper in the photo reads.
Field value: 30.6 mm
